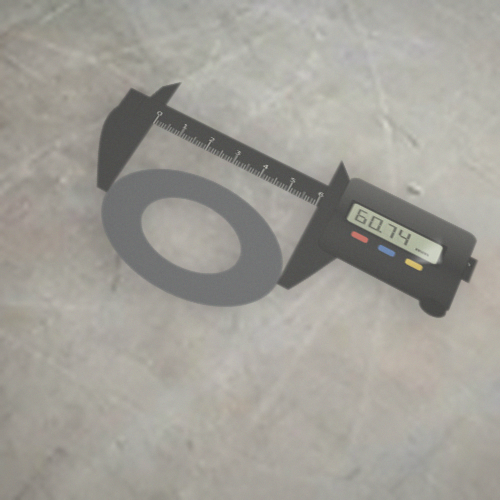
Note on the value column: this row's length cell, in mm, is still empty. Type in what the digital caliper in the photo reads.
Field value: 60.74 mm
